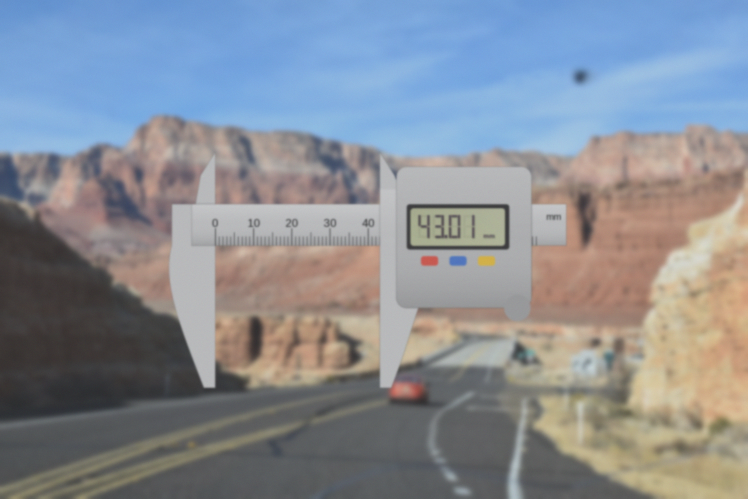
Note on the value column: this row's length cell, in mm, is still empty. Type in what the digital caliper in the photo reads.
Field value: 43.01 mm
